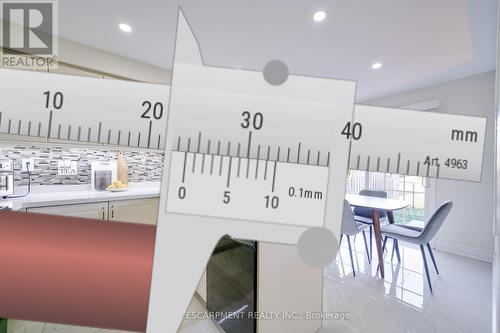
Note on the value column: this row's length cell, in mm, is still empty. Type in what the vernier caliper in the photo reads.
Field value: 23.8 mm
